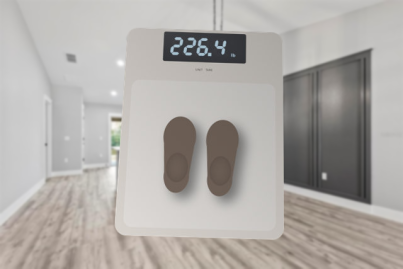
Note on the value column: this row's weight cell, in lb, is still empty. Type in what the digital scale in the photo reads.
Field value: 226.4 lb
